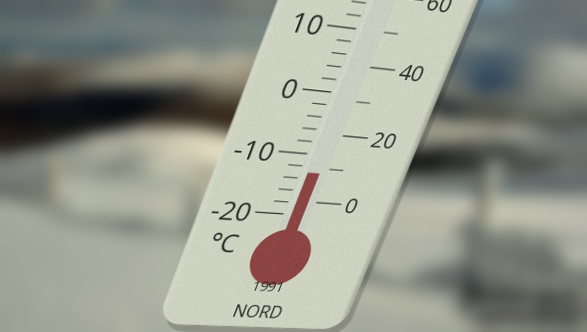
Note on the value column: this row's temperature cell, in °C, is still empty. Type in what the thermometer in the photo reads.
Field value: -13 °C
